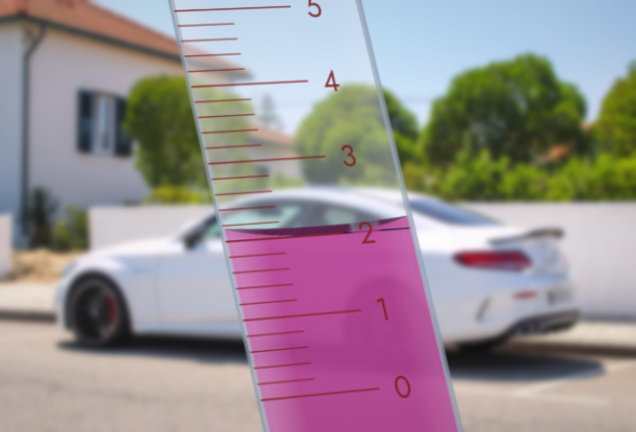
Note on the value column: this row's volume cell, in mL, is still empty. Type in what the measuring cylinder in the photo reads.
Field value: 2 mL
